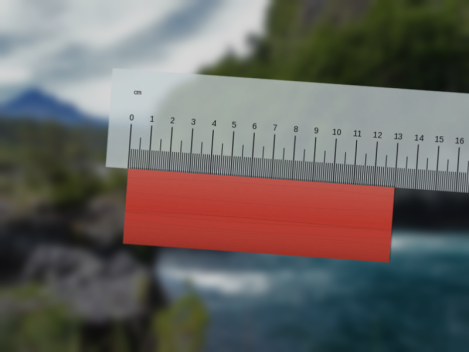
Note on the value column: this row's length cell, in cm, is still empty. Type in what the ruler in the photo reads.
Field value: 13 cm
